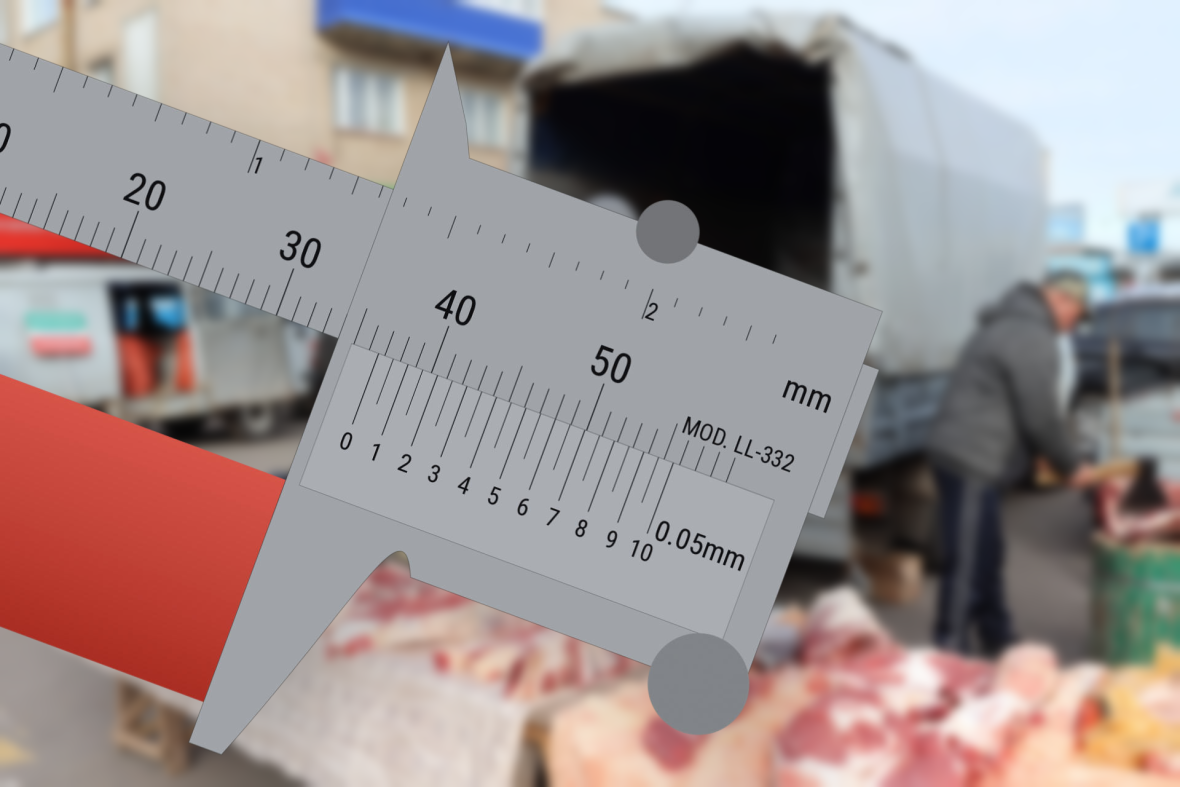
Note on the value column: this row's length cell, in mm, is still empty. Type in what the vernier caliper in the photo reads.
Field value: 36.6 mm
